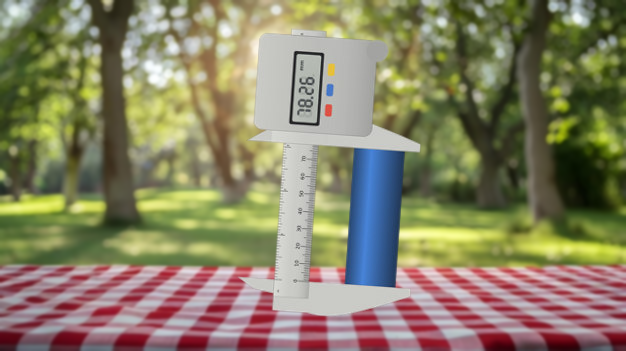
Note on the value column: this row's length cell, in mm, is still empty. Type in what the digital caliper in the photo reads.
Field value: 78.26 mm
